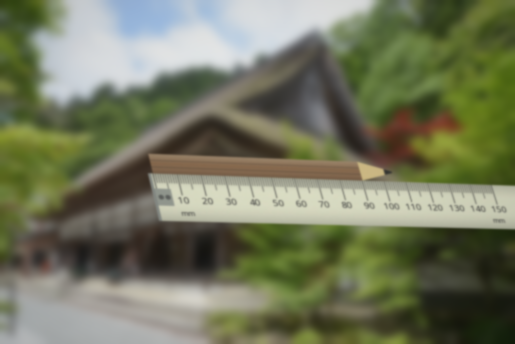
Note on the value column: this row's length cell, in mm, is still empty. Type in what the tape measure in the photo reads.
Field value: 105 mm
